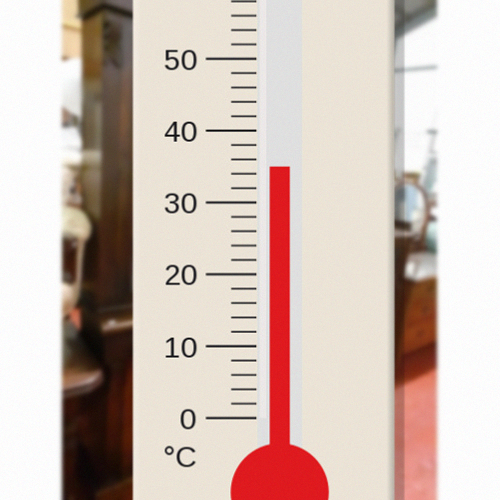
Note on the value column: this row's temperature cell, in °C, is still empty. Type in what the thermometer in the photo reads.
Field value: 35 °C
